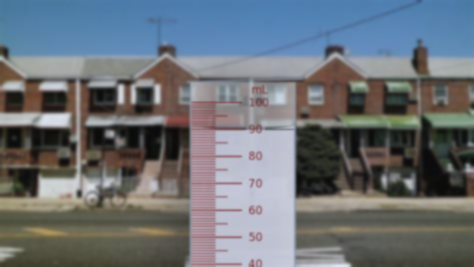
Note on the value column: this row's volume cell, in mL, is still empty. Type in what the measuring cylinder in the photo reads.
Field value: 90 mL
